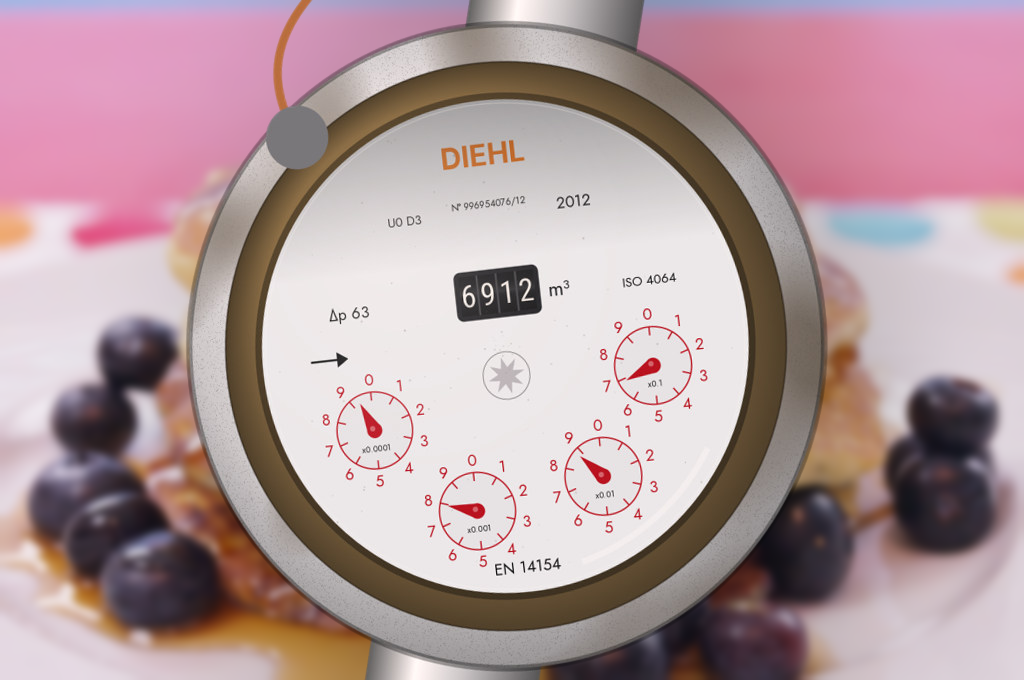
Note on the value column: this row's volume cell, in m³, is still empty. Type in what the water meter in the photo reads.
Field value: 6912.6879 m³
